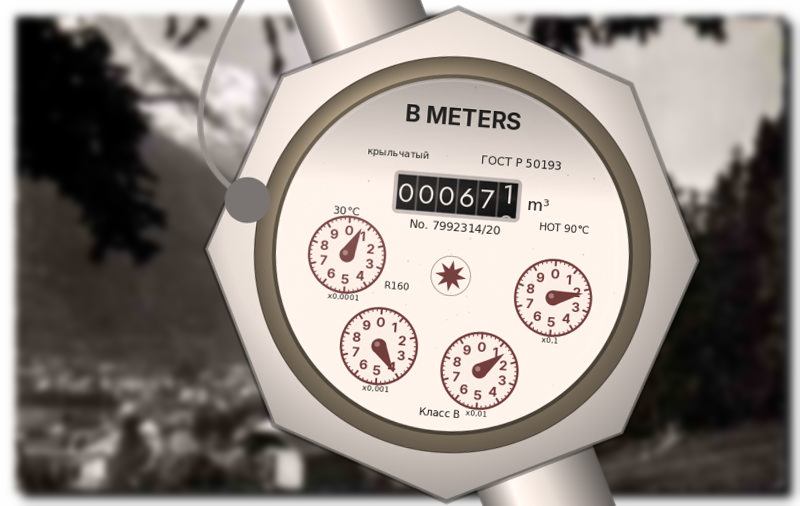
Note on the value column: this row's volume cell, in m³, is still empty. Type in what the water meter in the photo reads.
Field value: 671.2140 m³
